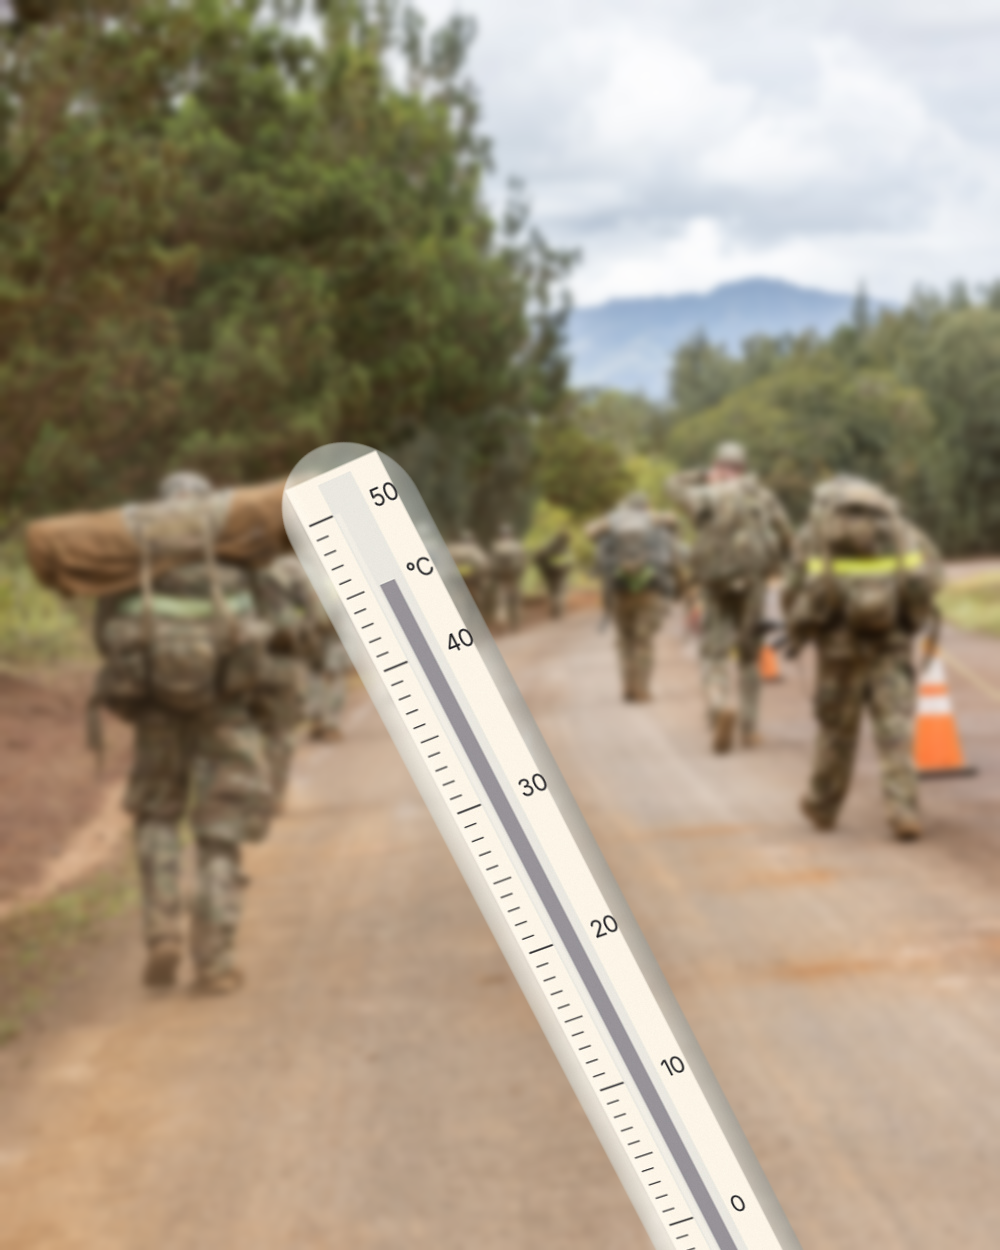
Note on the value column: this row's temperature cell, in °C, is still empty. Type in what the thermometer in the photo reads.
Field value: 45 °C
